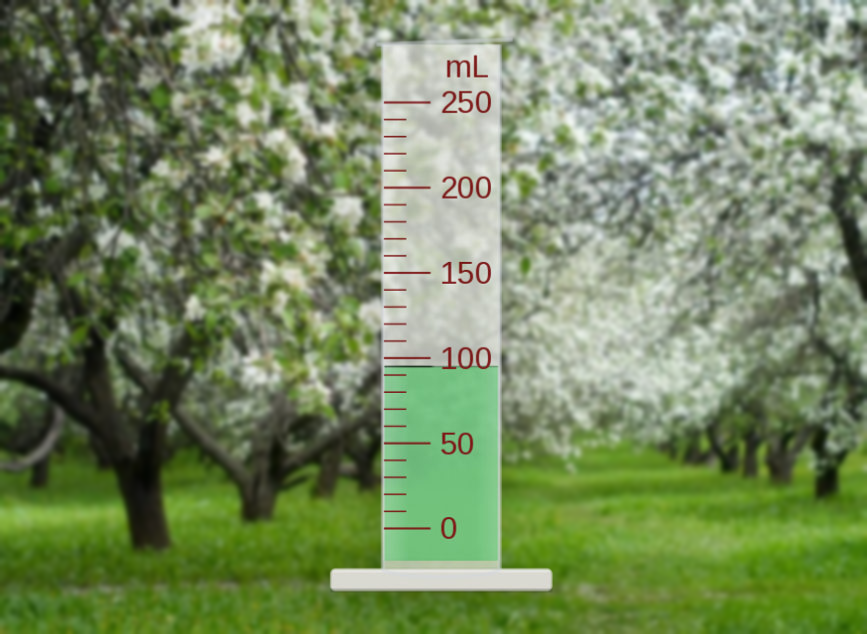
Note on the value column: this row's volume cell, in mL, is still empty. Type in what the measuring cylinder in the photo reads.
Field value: 95 mL
